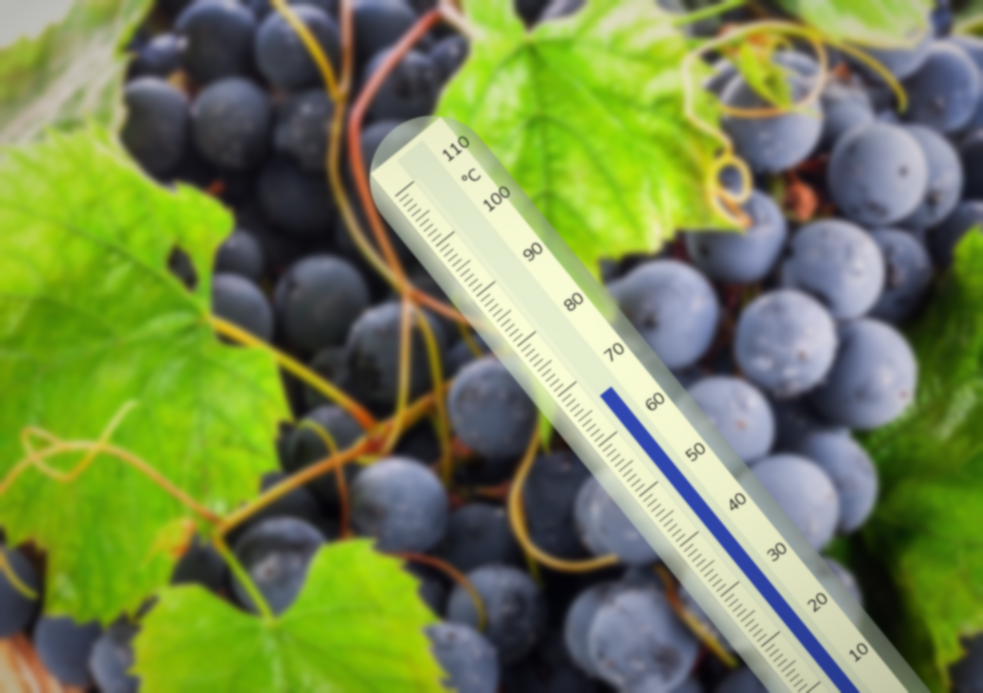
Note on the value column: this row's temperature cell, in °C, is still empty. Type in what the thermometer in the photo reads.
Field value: 66 °C
